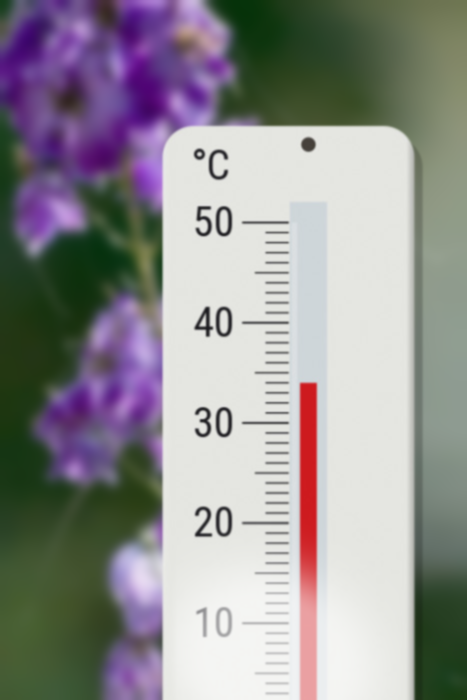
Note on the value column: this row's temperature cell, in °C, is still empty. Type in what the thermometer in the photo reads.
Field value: 34 °C
